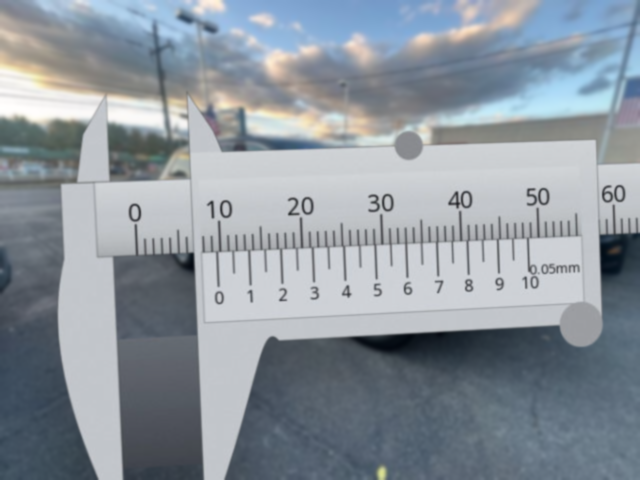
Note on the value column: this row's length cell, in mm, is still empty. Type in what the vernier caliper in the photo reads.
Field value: 9.6 mm
